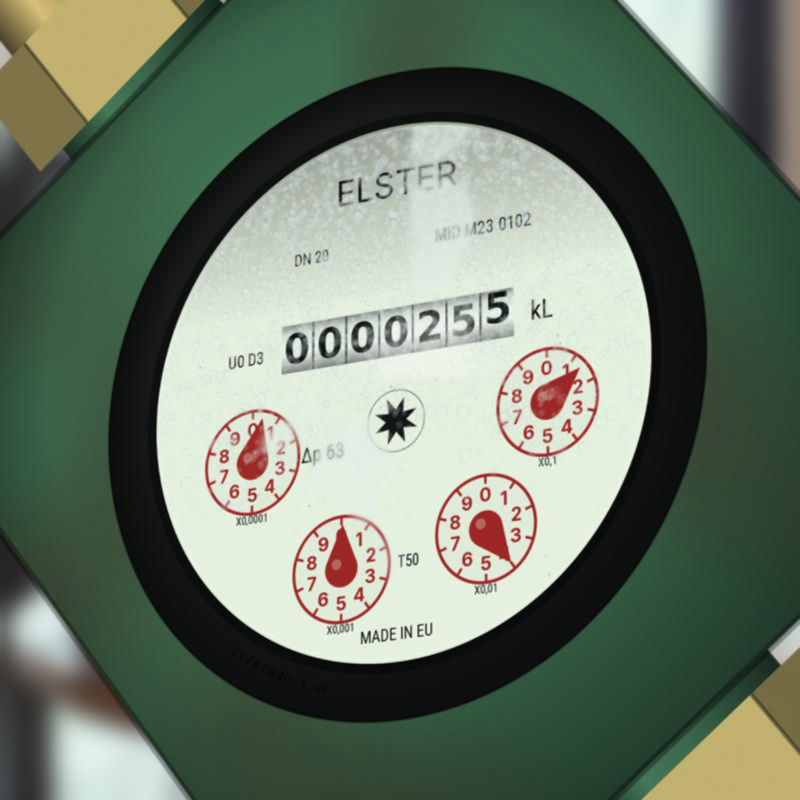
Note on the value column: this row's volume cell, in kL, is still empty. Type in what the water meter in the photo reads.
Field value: 255.1400 kL
